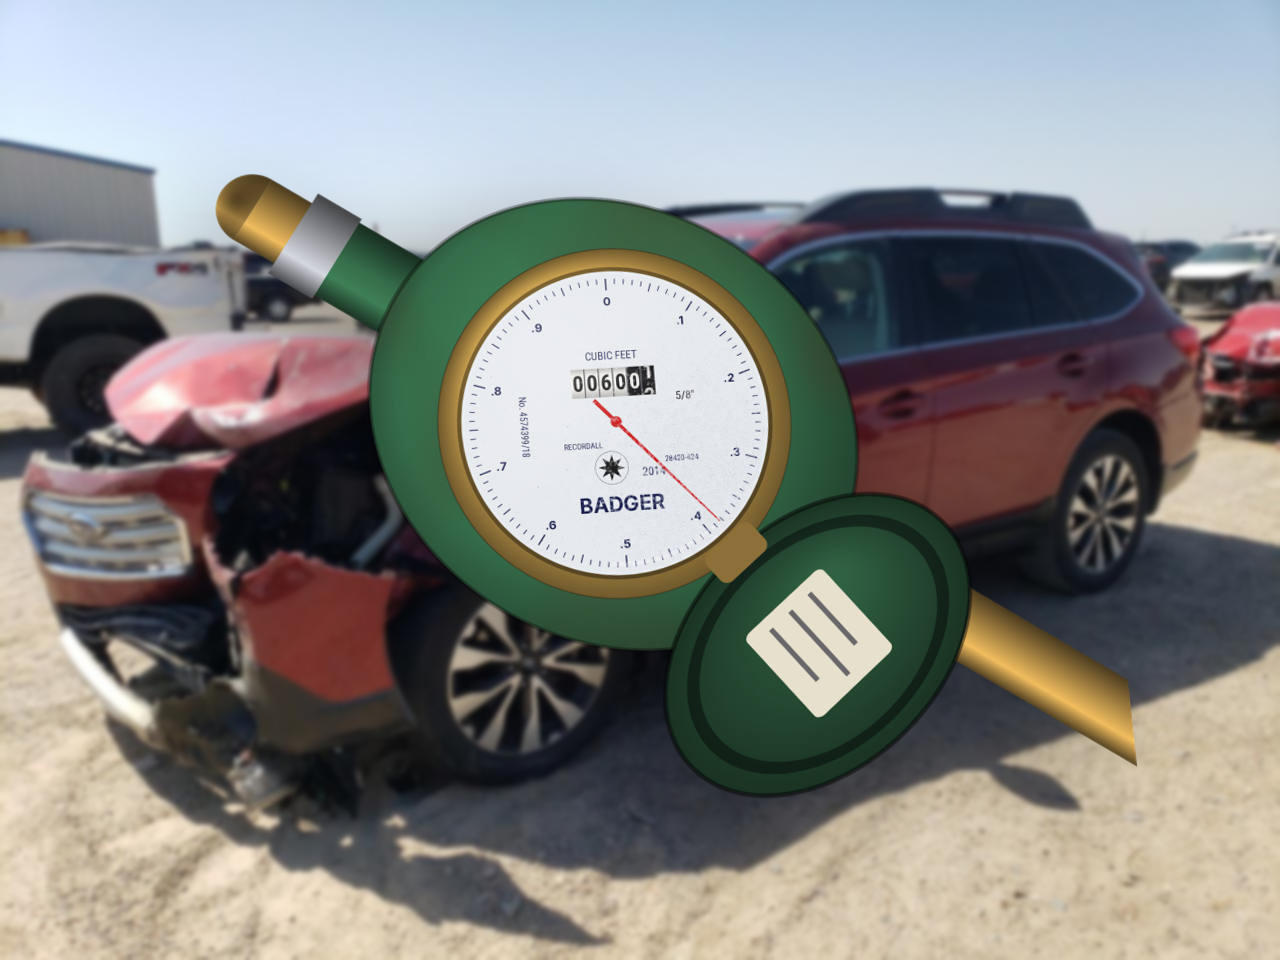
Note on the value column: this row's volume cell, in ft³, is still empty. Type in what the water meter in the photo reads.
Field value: 6001.38 ft³
